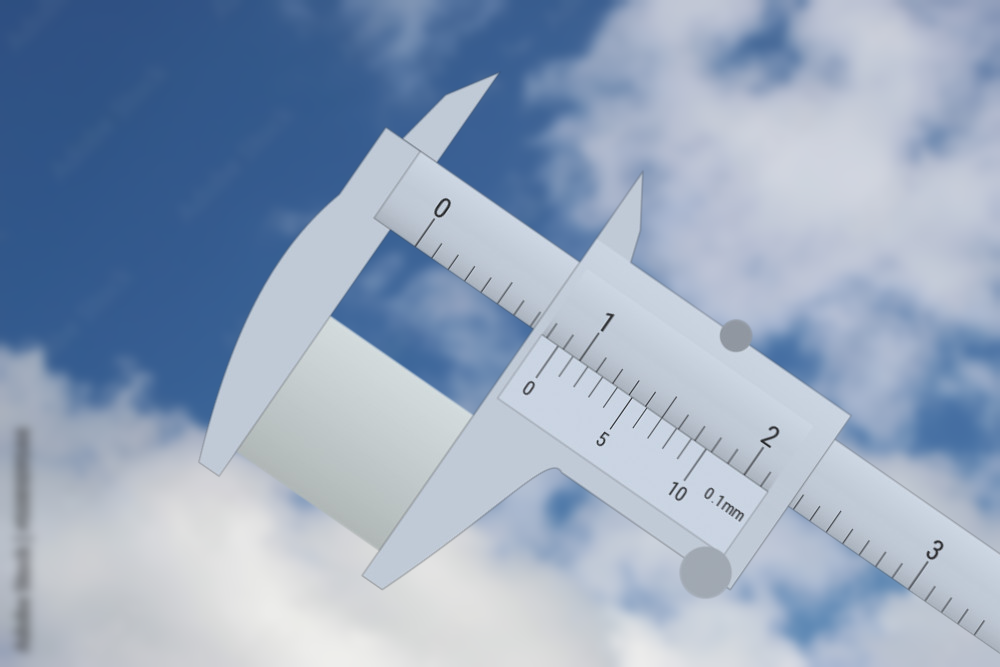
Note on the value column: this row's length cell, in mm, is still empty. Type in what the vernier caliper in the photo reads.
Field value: 8.7 mm
